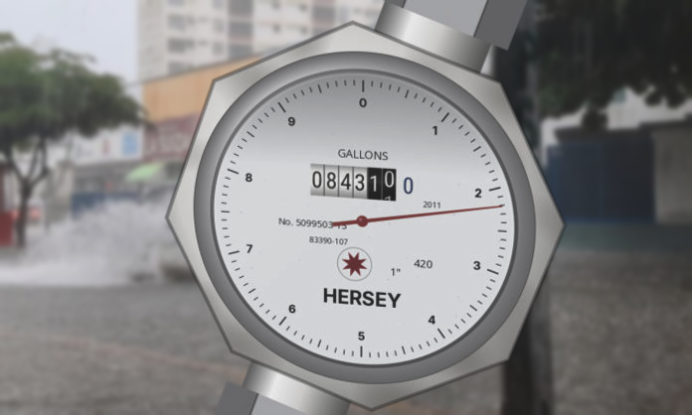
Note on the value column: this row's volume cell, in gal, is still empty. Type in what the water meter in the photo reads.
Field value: 843102.2 gal
